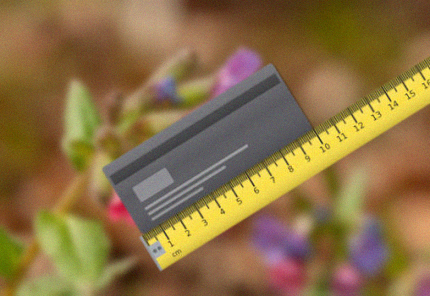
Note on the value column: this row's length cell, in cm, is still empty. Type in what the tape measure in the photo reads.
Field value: 10 cm
